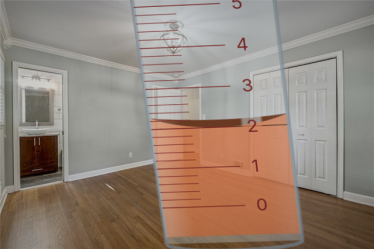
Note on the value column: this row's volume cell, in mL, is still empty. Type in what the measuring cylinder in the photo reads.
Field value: 2 mL
